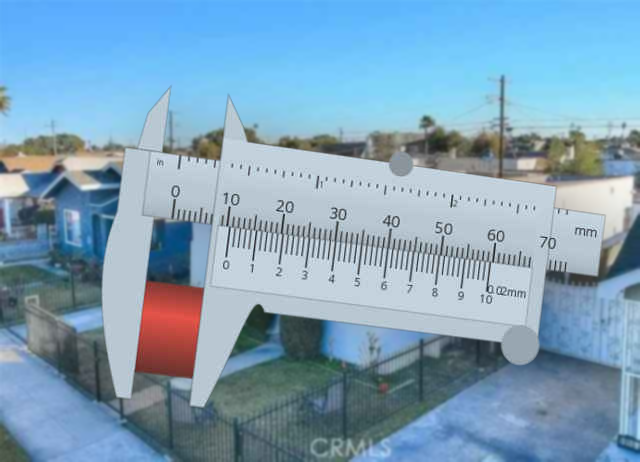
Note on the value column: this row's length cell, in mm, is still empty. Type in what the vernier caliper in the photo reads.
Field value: 10.5 mm
